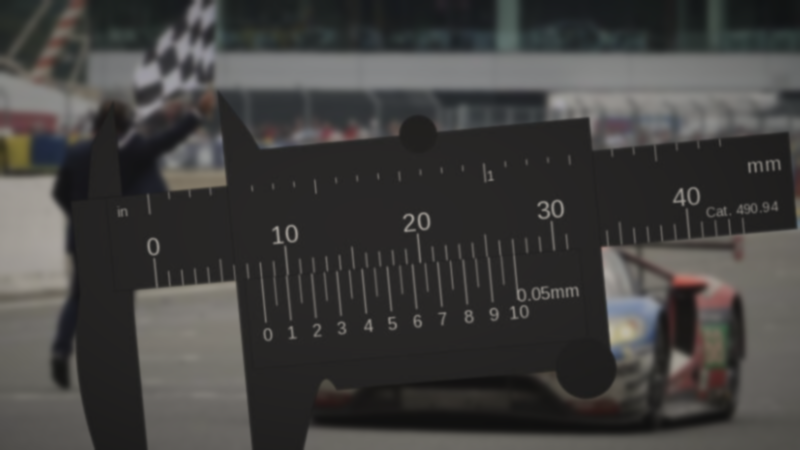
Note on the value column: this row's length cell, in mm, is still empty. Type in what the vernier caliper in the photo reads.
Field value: 8.0 mm
